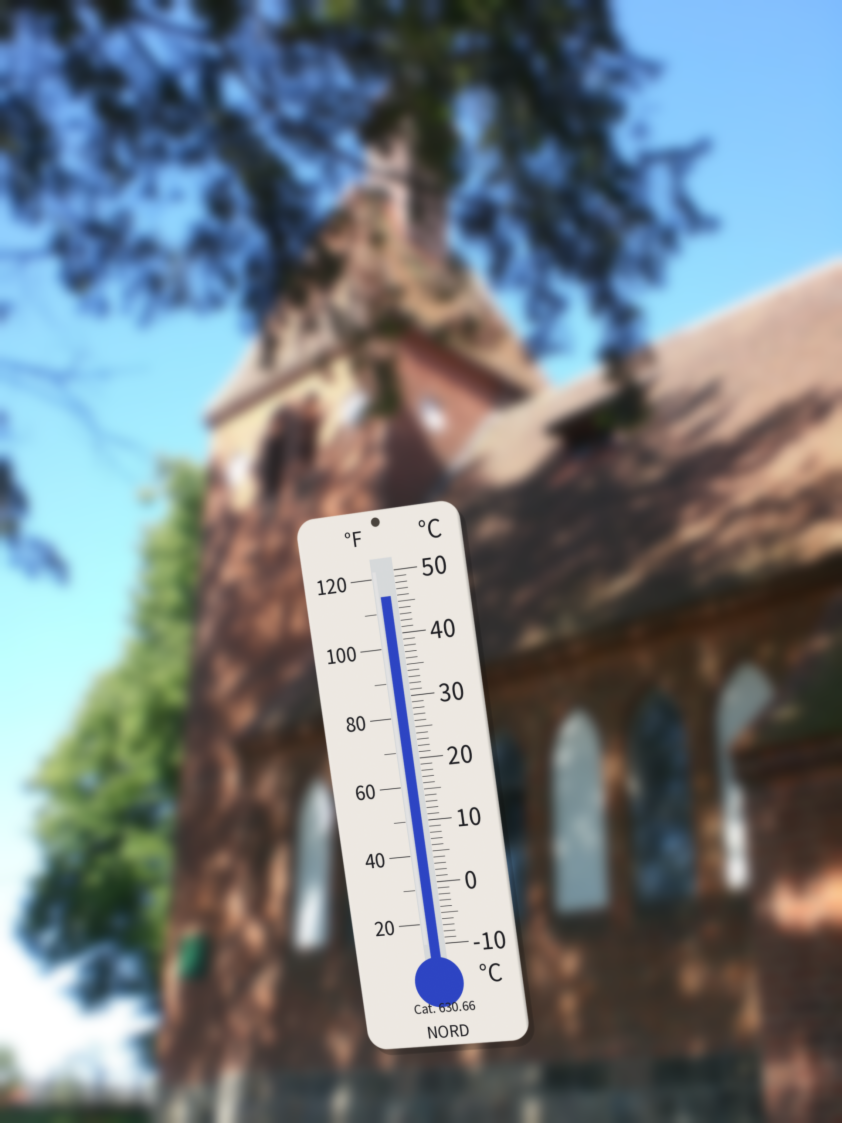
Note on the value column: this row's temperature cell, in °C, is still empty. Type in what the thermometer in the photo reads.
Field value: 46 °C
